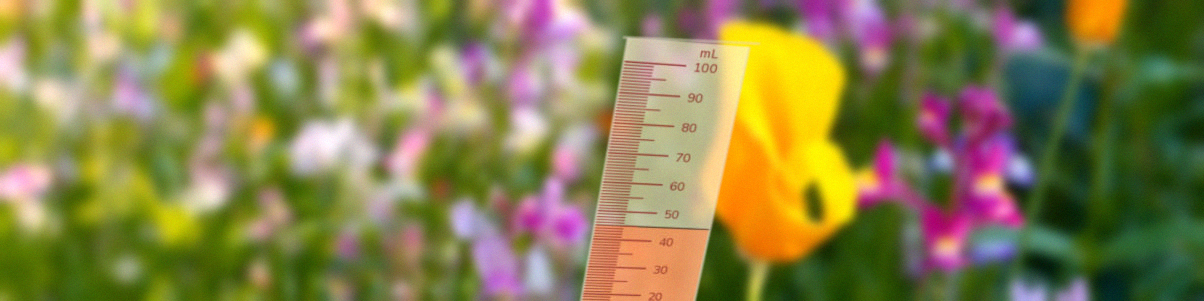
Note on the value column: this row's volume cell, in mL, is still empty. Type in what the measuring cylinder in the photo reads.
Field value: 45 mL
